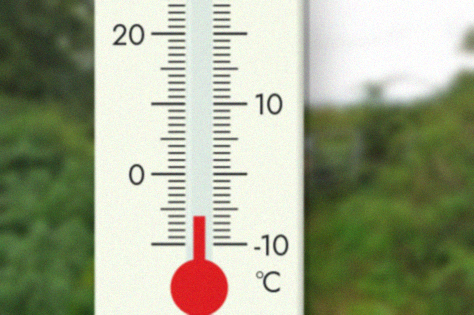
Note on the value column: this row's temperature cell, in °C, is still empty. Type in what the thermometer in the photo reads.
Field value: -6 °C
